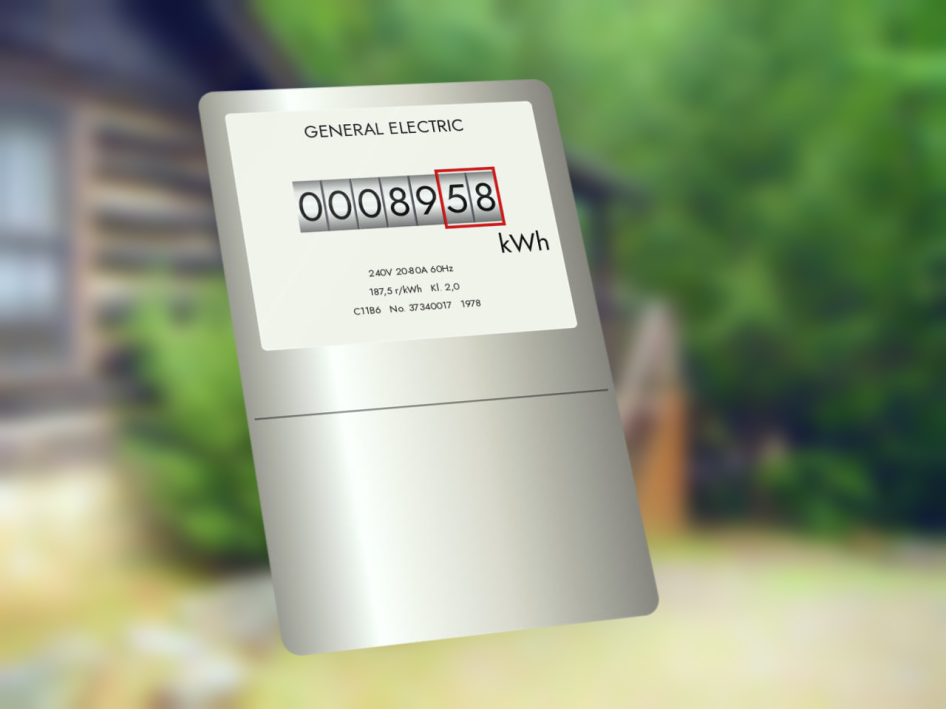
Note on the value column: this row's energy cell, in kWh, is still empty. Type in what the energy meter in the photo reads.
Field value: 89.58 kWh
